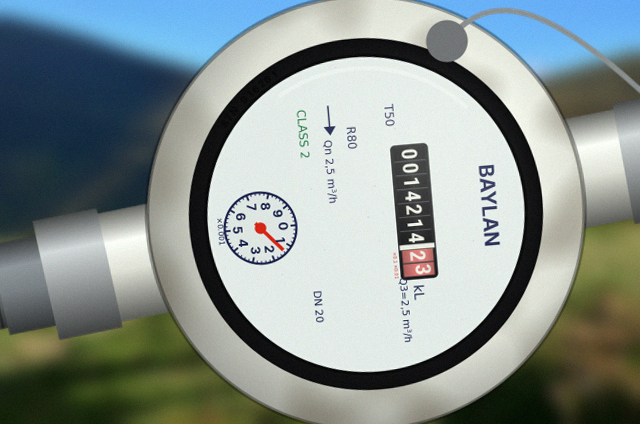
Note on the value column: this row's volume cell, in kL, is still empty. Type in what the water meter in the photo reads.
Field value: 14214.231 kL
